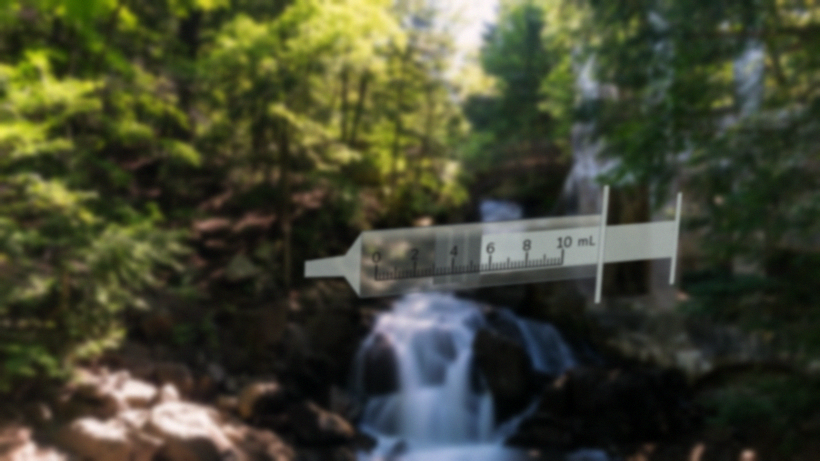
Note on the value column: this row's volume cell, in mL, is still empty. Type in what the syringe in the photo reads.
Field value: 3 mL
